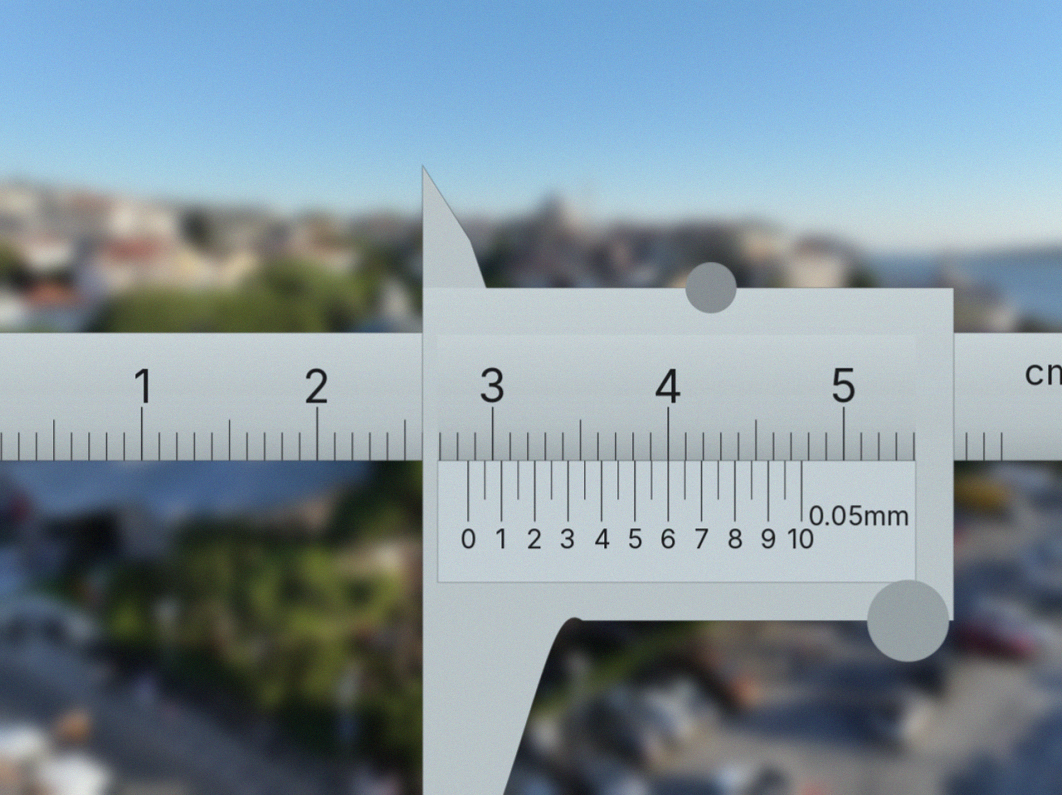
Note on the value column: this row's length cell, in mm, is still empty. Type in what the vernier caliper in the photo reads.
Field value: 28.6 mm
